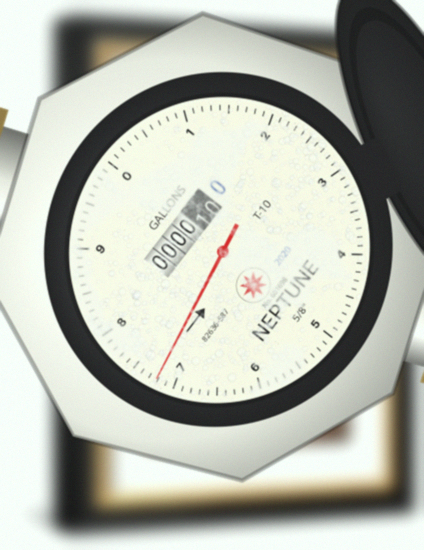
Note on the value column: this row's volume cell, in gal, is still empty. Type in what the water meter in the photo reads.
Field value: 97.2 gal
